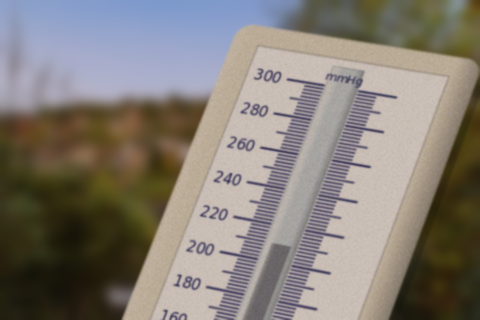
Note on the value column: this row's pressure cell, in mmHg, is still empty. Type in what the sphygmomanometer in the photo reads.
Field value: 210 mmHg
